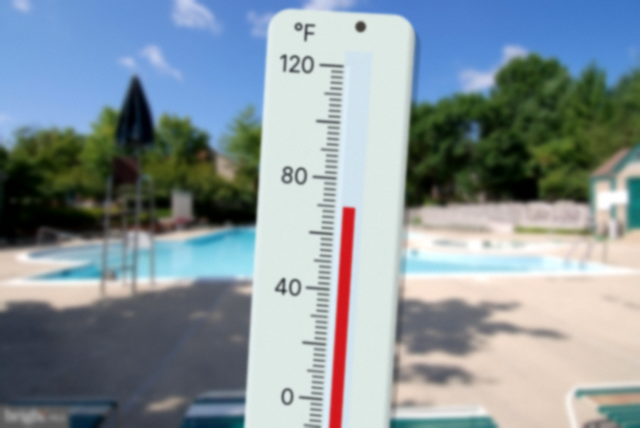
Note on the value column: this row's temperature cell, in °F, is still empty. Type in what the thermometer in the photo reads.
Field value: 70 °F
